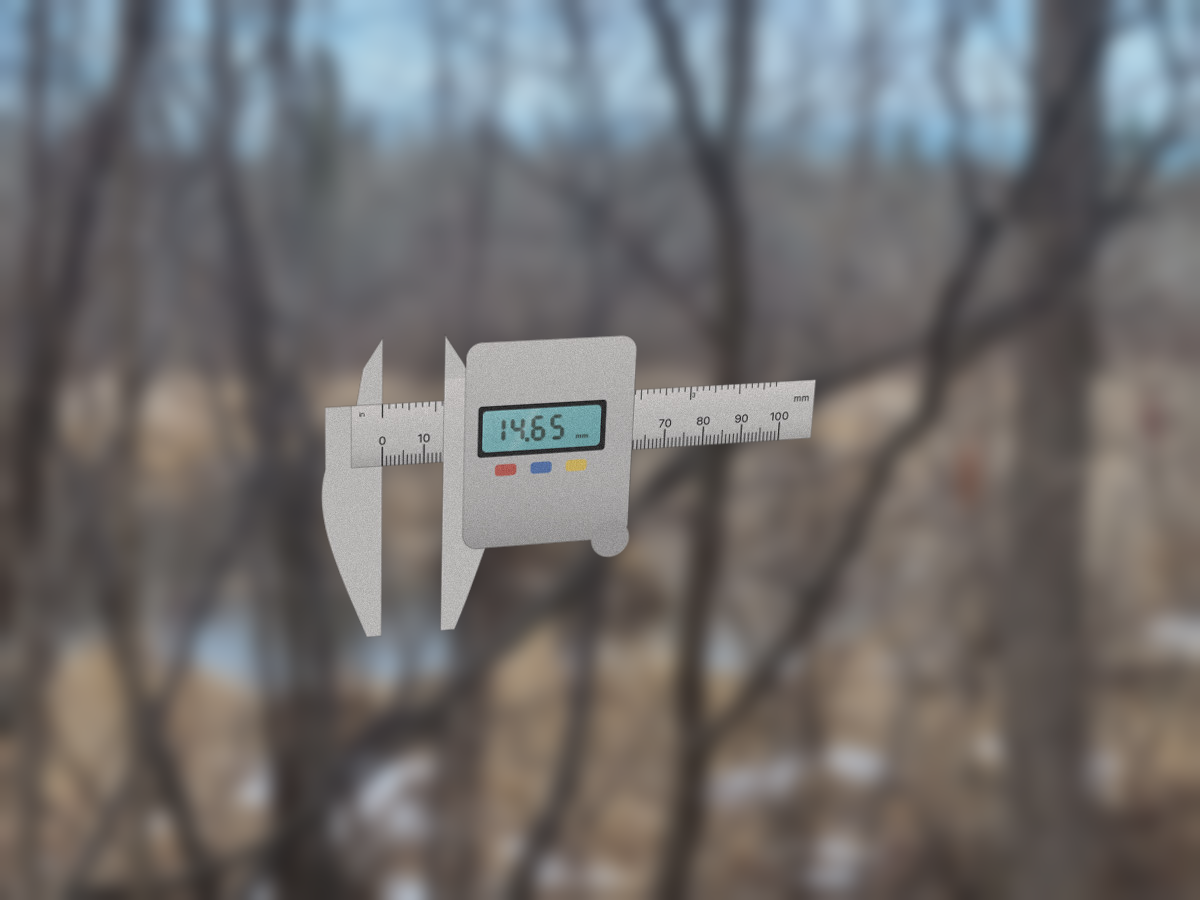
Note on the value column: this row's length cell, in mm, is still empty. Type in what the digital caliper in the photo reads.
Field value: 14.65 mm
